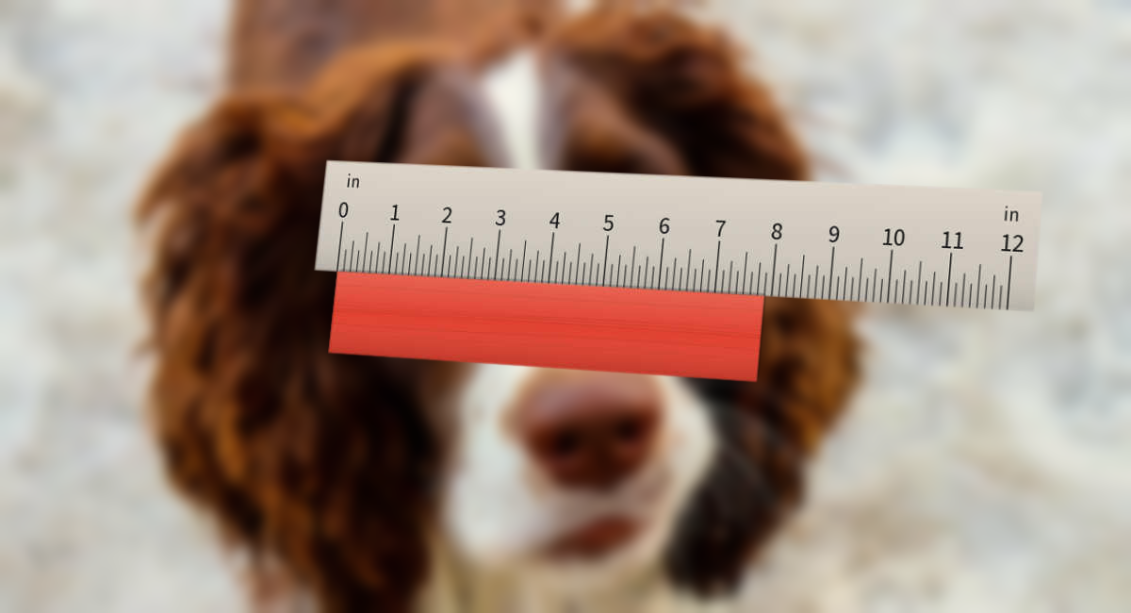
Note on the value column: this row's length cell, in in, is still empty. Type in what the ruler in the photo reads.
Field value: 7.875 in
